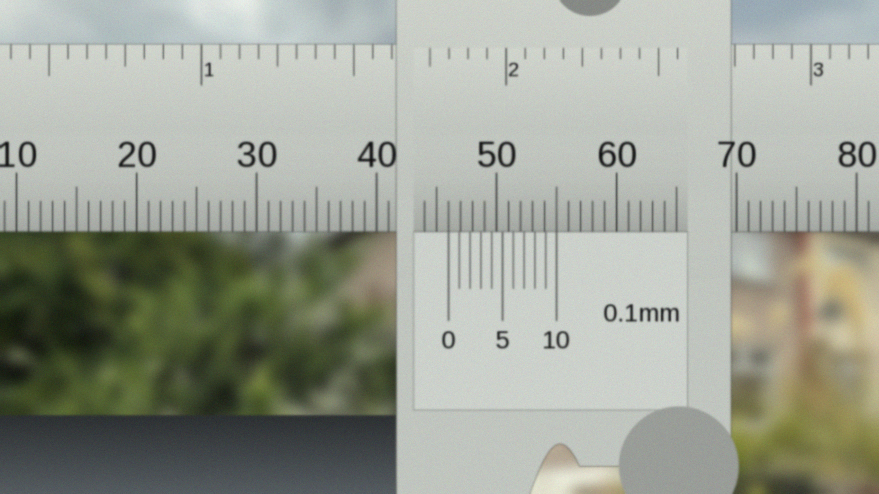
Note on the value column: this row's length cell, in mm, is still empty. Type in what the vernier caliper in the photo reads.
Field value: 46.0 mm
